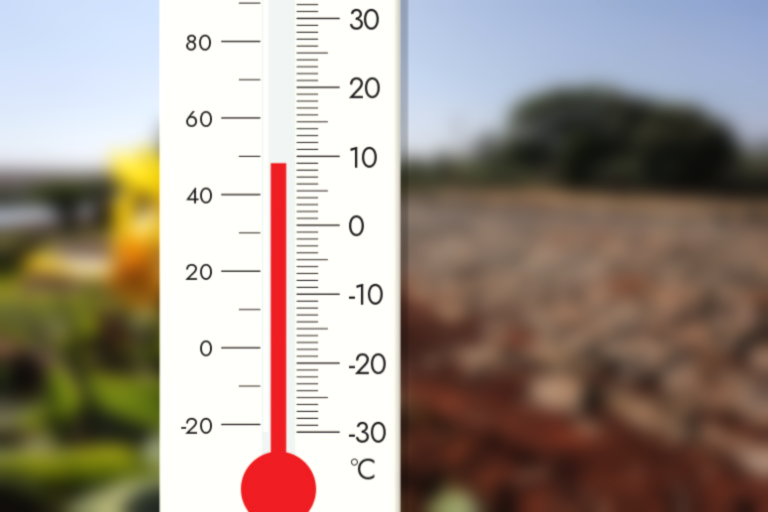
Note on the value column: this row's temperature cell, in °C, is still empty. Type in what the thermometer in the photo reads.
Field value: 9 °C
